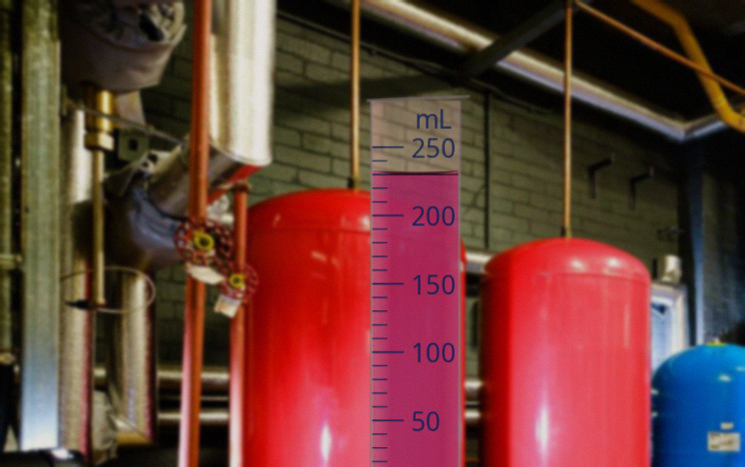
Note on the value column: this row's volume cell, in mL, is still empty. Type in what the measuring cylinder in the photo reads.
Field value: 230 mL
